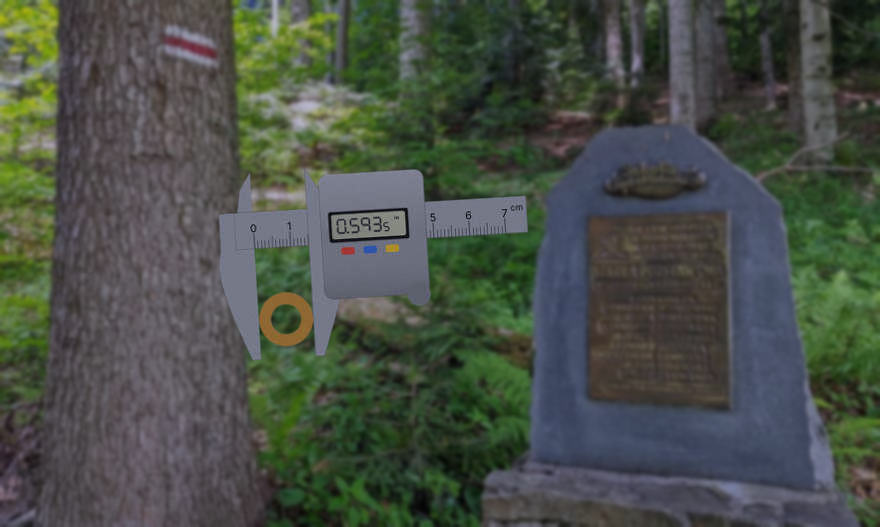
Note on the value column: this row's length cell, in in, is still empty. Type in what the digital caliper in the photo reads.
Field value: 0.5935 in
